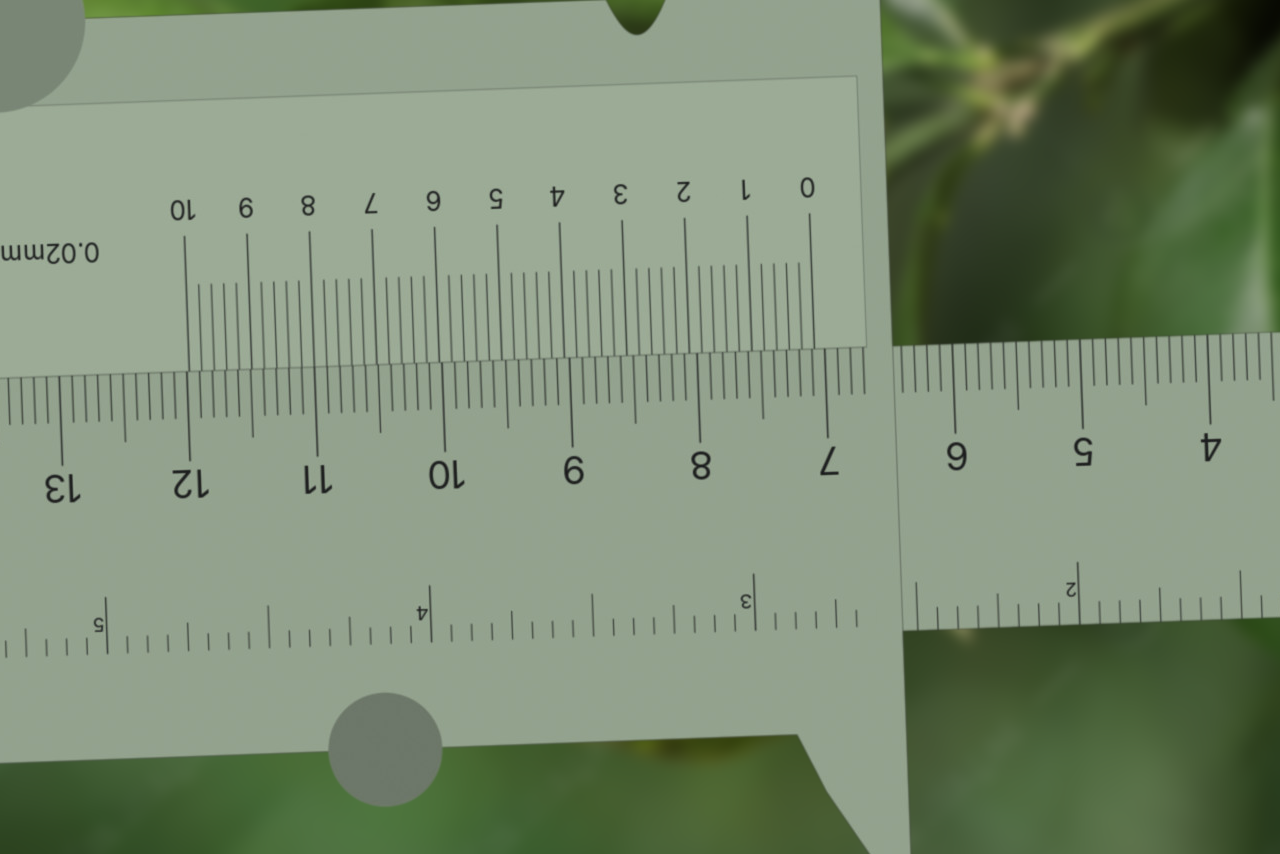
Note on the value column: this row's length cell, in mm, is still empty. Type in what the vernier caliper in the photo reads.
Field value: 70.8 mm
